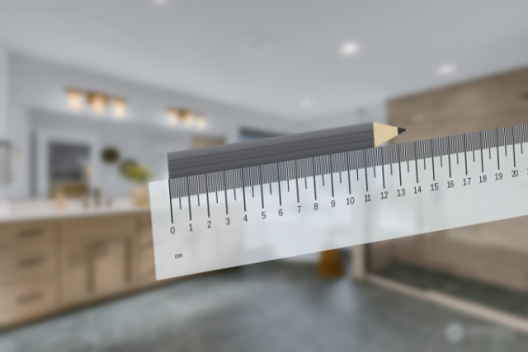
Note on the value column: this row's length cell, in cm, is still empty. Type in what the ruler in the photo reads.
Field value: 13.5 cm
